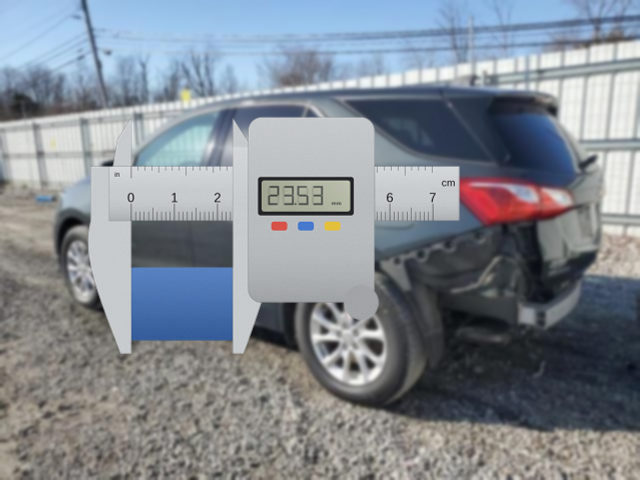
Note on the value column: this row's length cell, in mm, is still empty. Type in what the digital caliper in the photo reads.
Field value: 23.53 mm
